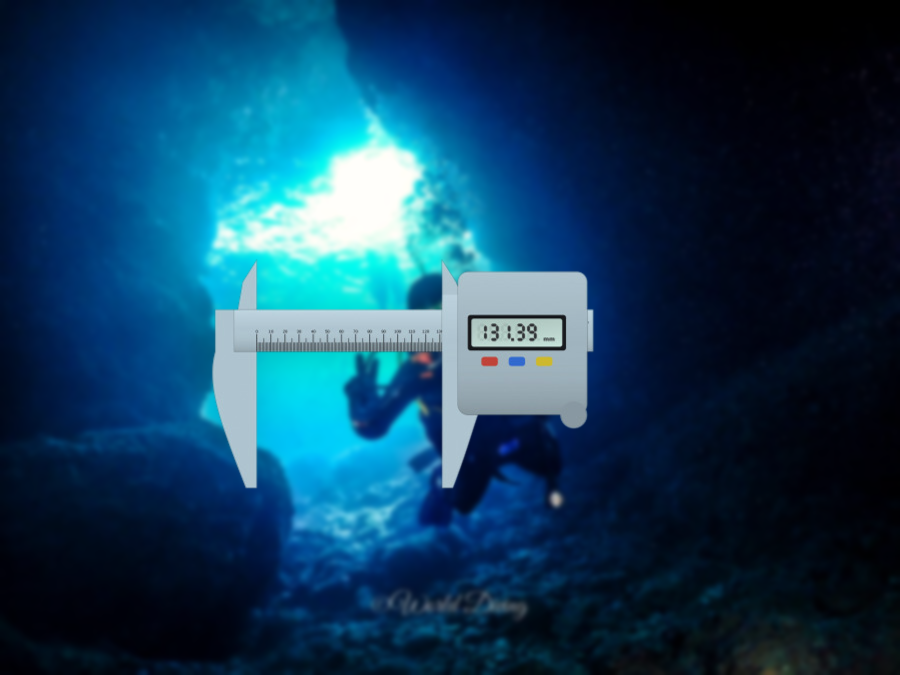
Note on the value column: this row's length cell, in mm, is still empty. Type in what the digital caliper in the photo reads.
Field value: 131.39 mm
